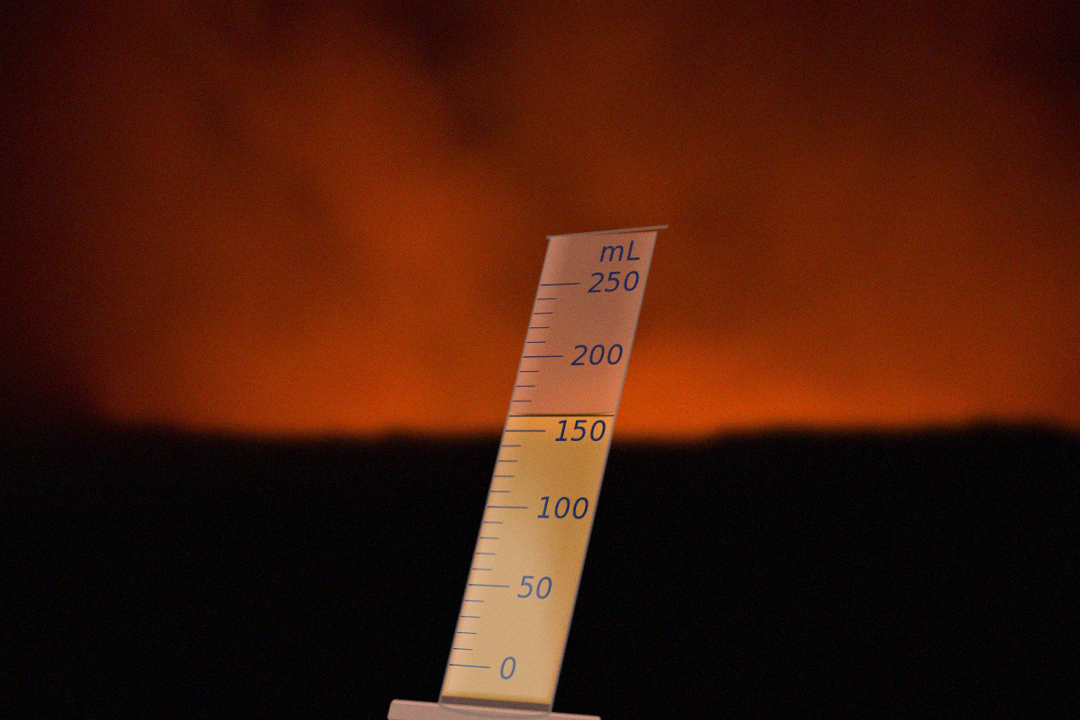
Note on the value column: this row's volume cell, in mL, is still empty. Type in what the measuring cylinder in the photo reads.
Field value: 160 mL
